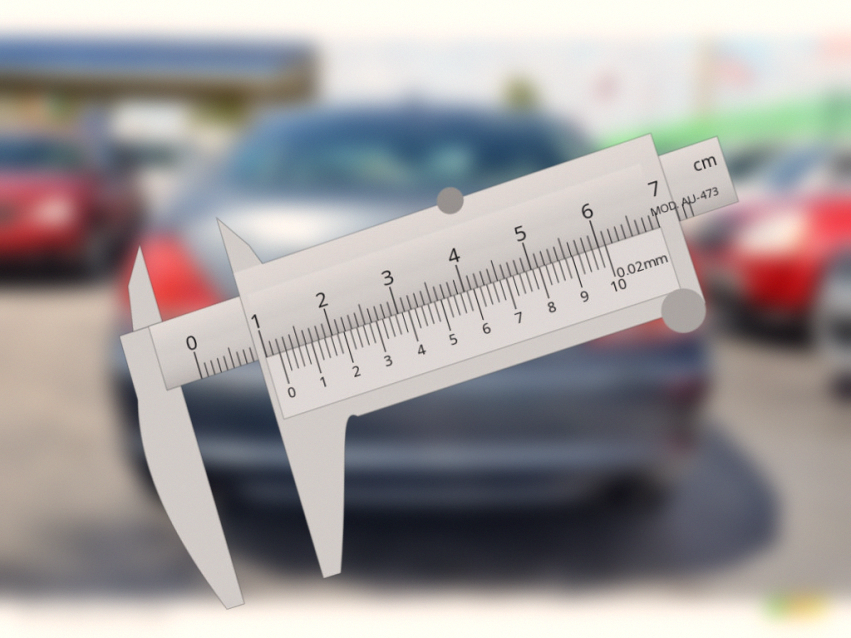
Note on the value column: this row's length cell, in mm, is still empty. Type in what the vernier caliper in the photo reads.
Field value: 12.0 mm
